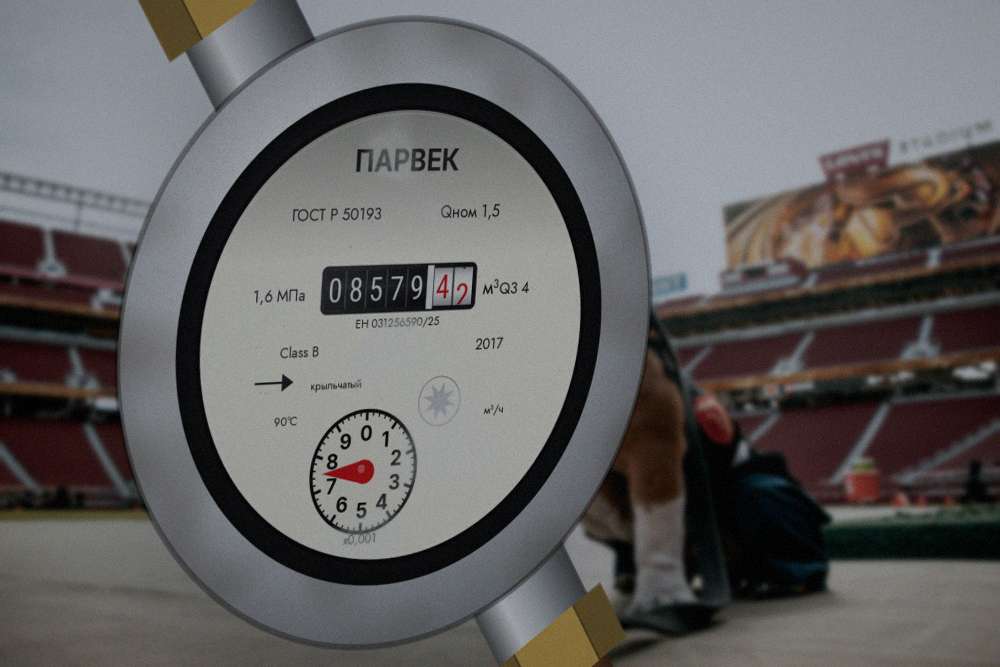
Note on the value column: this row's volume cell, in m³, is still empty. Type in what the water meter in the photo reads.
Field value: 8579.417 m³
